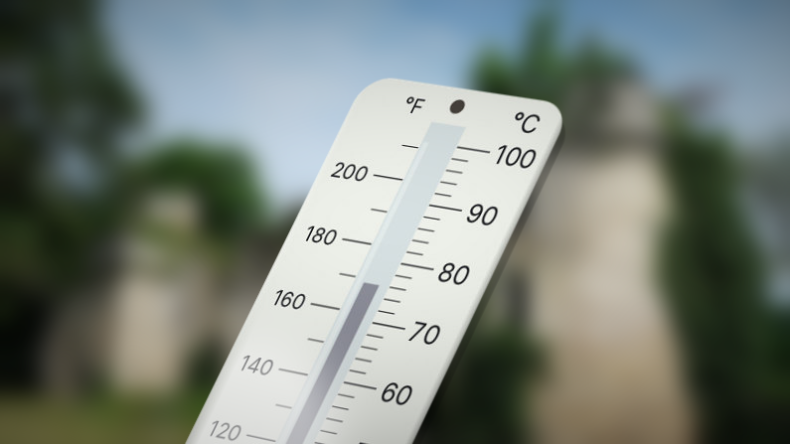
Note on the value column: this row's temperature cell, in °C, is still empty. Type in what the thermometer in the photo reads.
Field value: 76 °C
